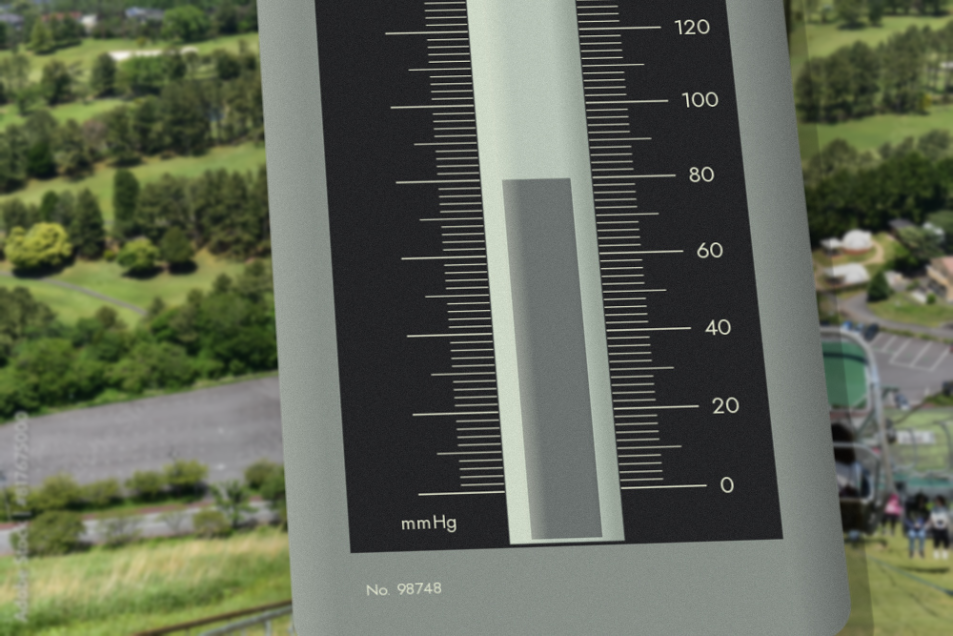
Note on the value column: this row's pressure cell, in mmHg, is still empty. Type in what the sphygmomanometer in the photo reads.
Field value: 80 mmHg
